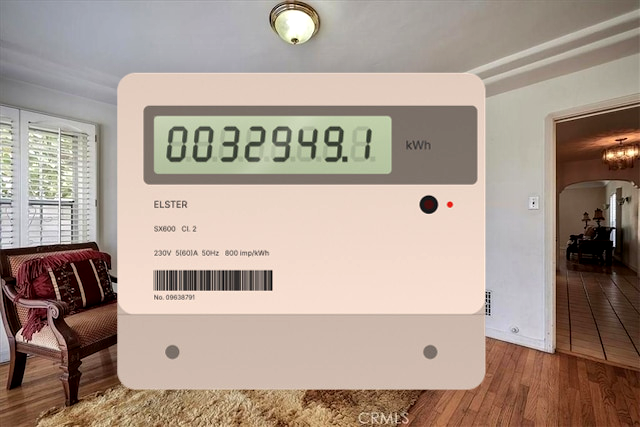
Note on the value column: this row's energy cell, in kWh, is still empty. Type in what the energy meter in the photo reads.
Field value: 32949.1 kWh
